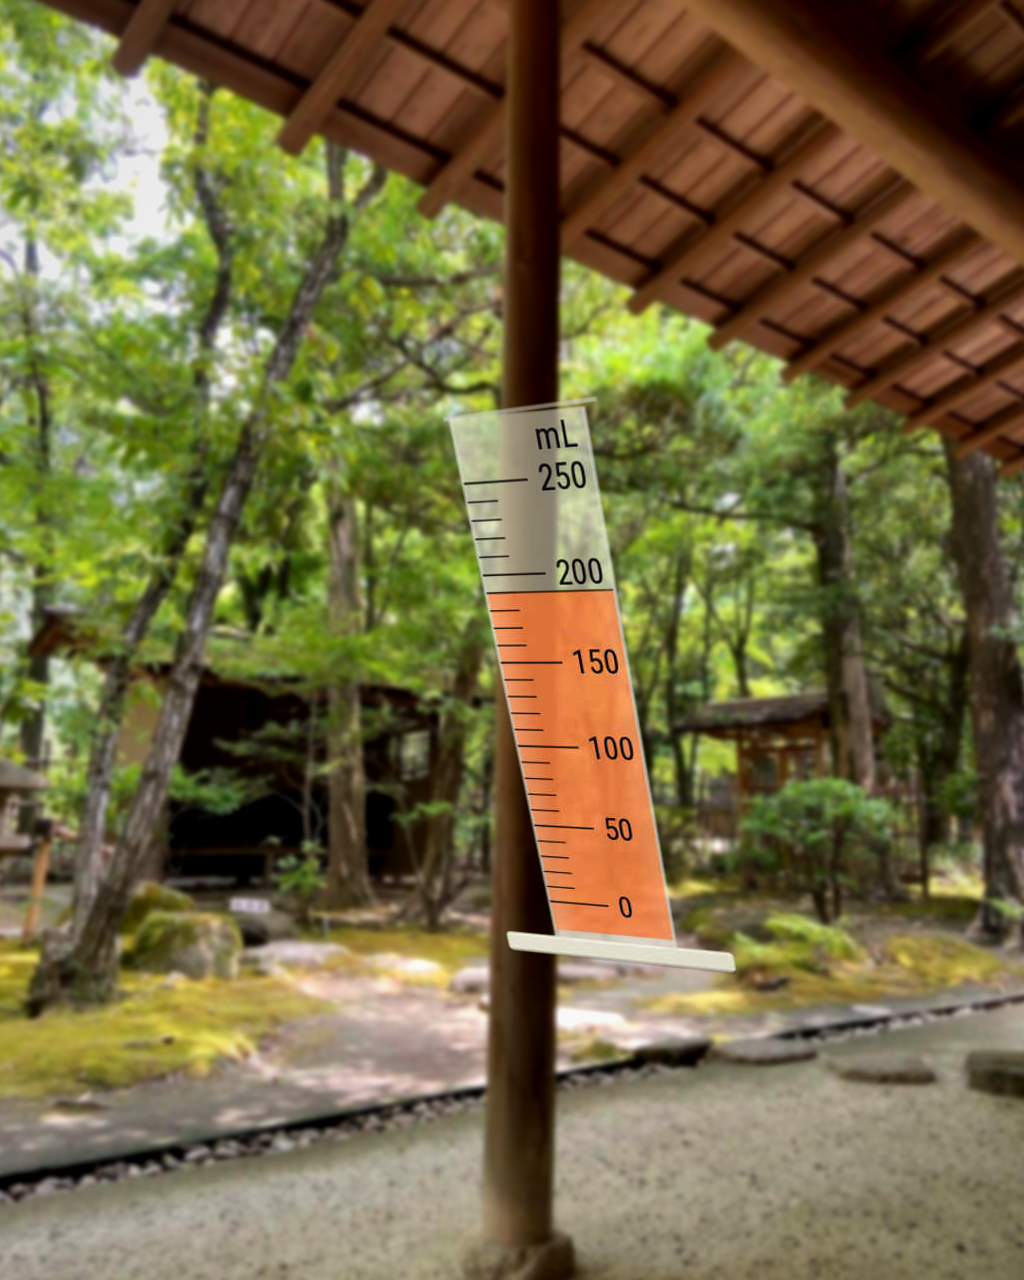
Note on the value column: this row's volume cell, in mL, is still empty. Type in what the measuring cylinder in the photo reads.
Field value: 190 mL
